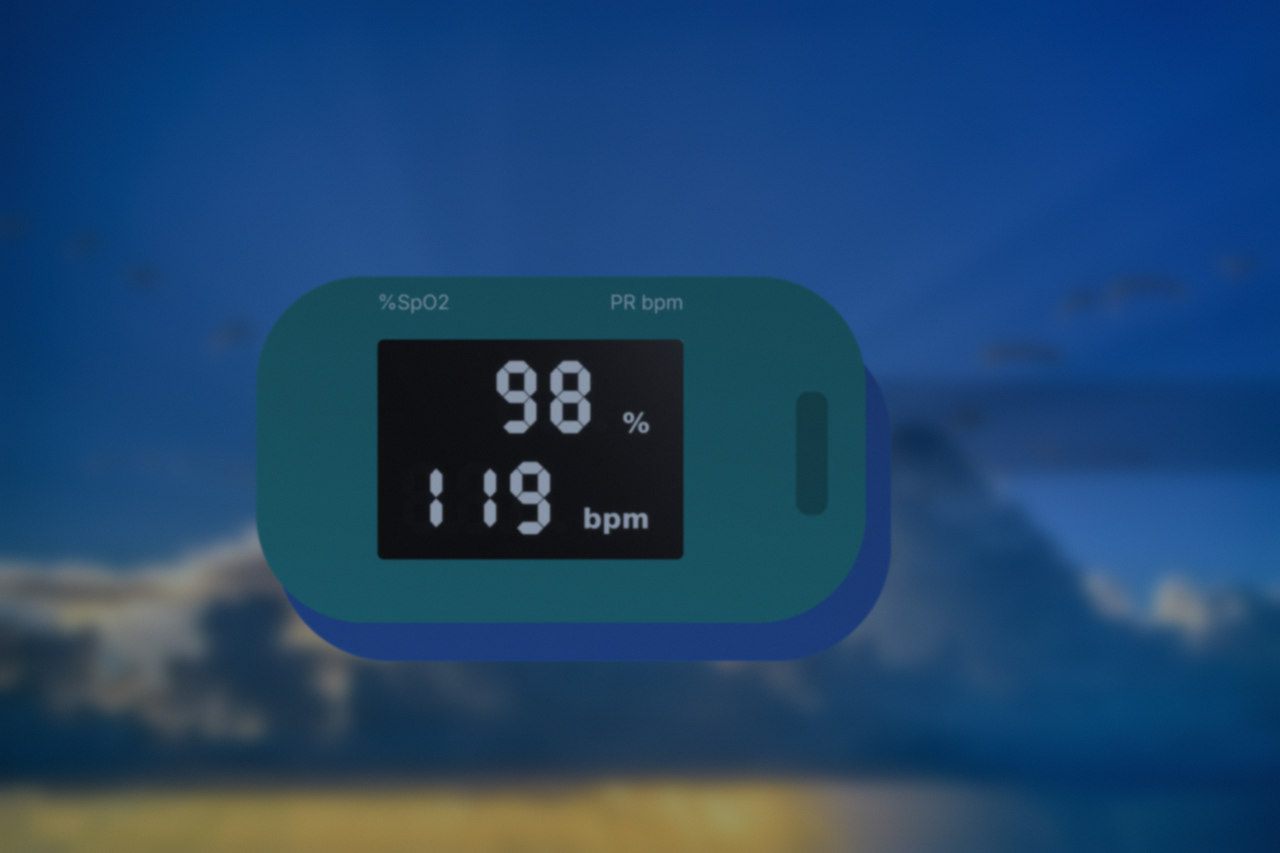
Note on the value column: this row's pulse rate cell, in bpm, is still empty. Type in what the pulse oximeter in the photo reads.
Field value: 119 bpm
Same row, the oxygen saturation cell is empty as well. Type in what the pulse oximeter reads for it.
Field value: 98 %
